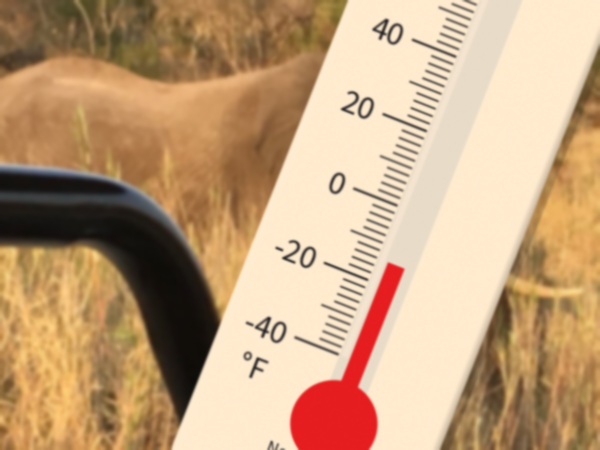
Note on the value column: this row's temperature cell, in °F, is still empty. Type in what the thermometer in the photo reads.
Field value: -14 °F
